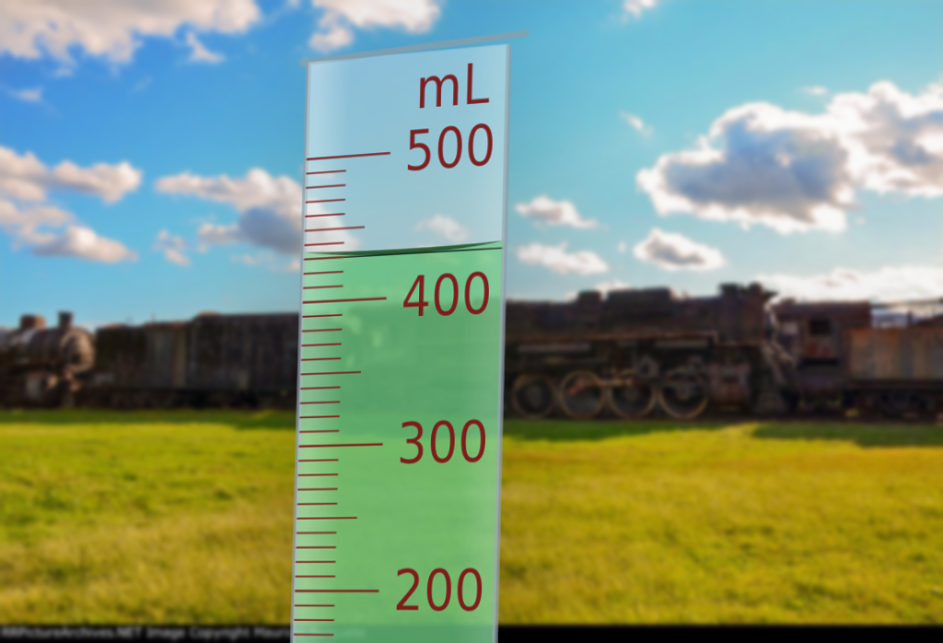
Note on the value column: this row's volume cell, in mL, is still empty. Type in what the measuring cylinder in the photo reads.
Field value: 430 mL
